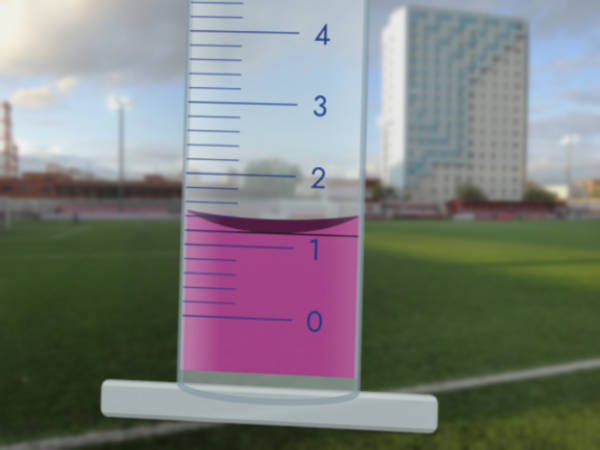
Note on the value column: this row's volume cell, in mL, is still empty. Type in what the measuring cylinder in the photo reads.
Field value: 1.2 mL
